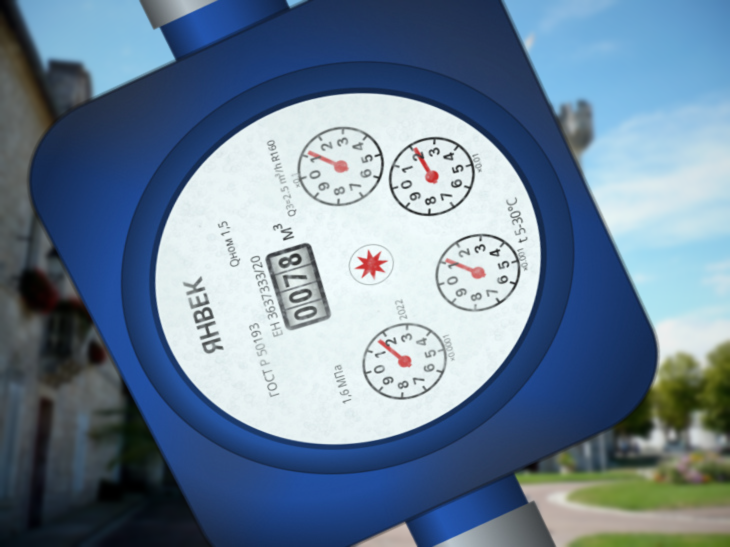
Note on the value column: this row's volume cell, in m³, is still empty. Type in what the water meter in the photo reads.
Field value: 78.1211 m³
